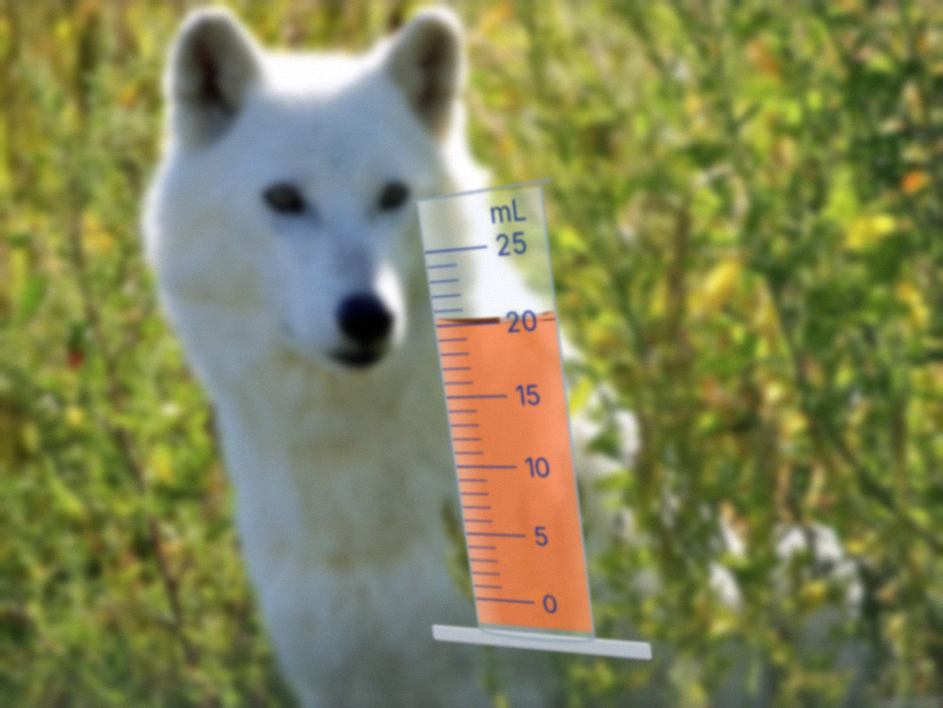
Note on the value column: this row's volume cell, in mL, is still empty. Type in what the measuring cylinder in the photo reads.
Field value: 20 mL
